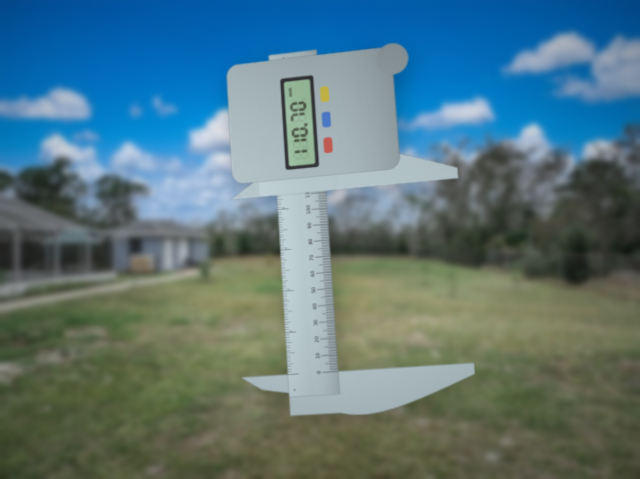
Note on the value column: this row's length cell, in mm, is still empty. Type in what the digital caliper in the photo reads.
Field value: 110.70 mm
